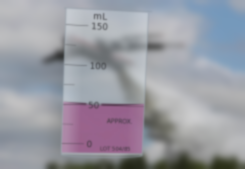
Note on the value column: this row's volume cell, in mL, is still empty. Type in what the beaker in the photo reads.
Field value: 50 mL
